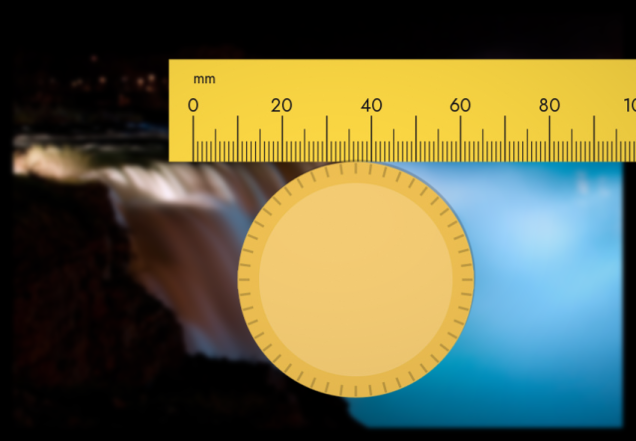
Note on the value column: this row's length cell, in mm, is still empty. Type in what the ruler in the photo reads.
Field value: 53 mm
